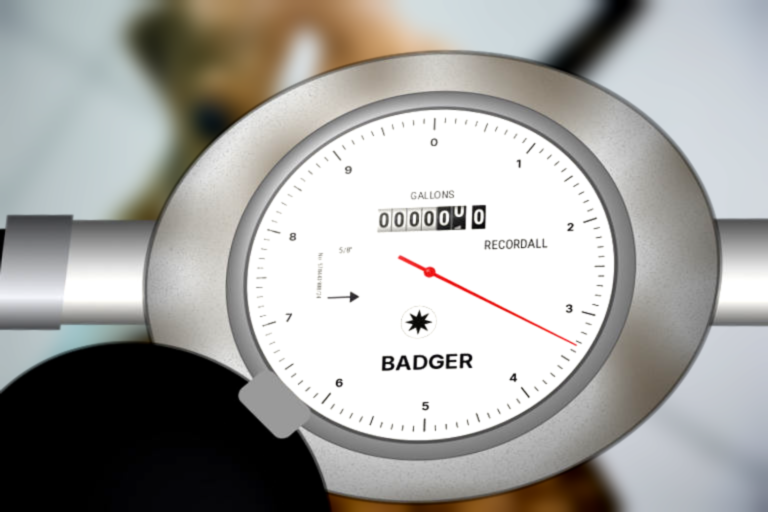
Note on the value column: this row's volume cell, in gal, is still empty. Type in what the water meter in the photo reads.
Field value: 3.3 gal
